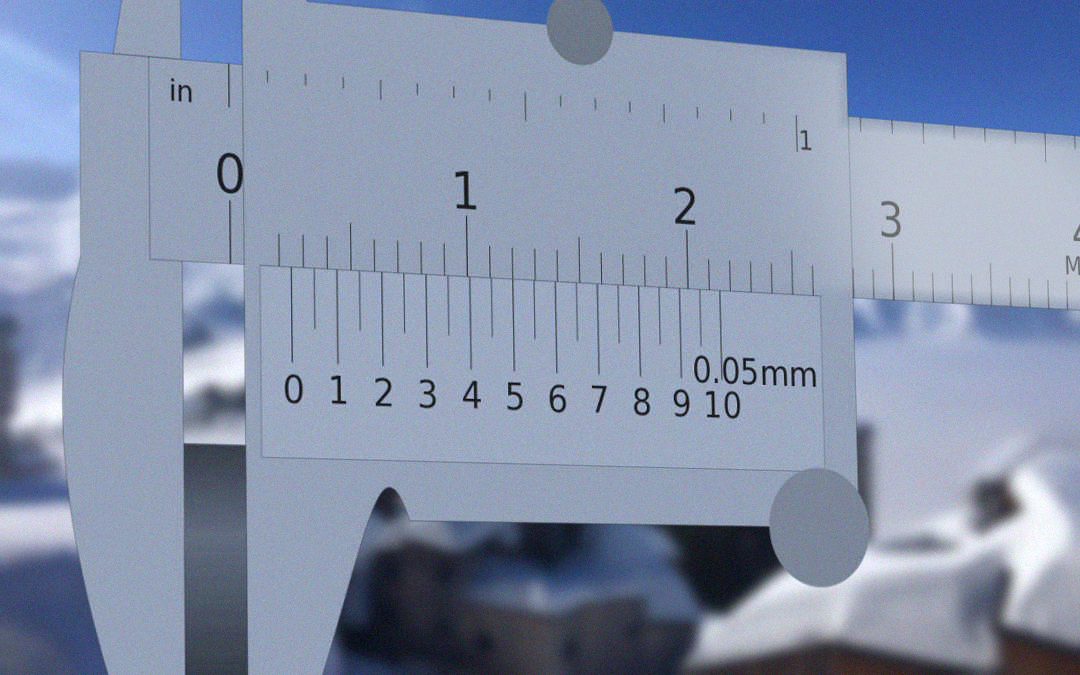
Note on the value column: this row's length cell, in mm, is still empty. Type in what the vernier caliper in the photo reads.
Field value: 2.5 mm
